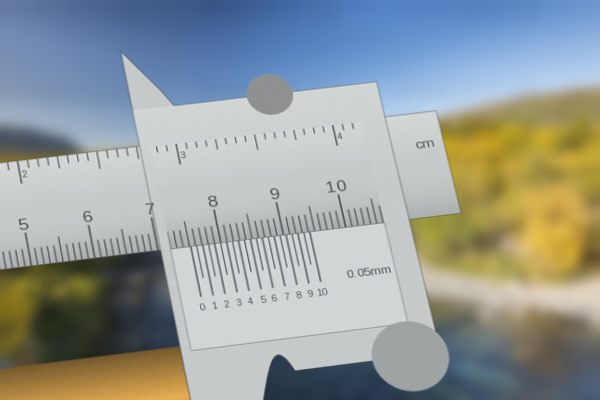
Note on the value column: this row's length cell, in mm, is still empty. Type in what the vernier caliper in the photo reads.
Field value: 75.2 mm
